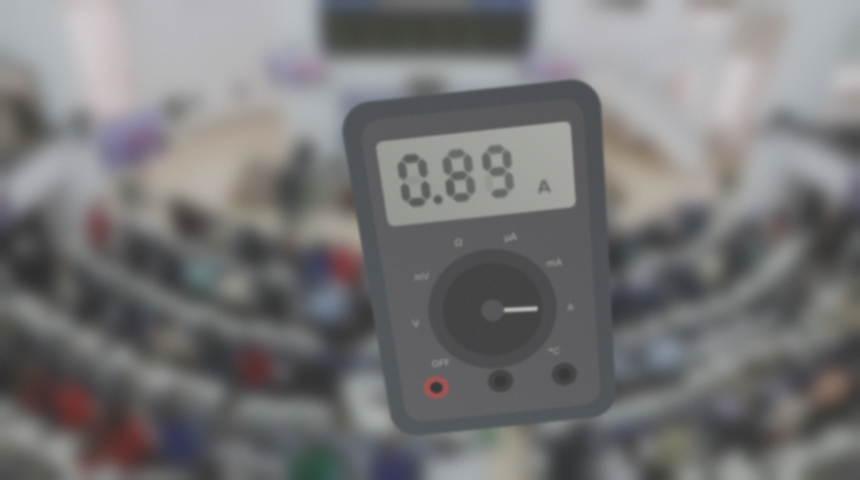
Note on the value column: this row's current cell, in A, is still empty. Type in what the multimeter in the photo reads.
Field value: 0.89 A
